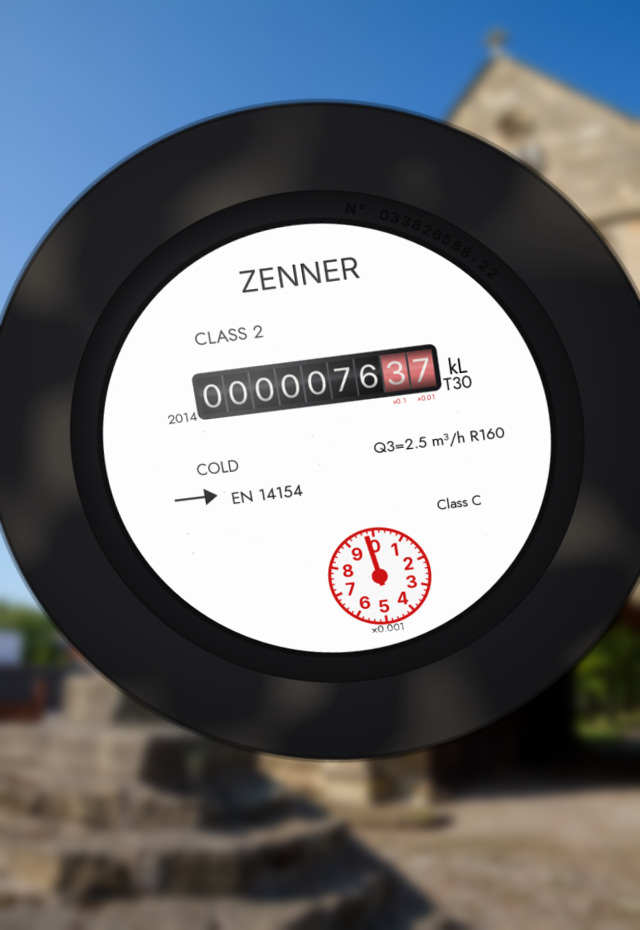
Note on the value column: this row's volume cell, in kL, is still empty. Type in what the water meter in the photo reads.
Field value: 76.369 kL
